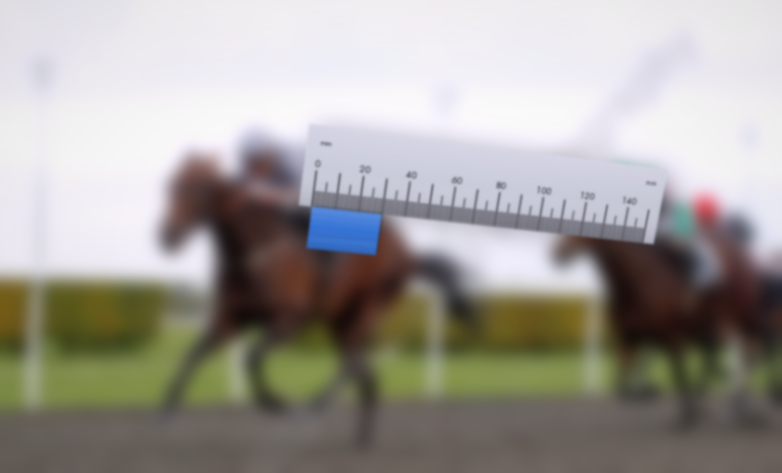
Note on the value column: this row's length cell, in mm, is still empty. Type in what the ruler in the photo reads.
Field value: 30 mm
